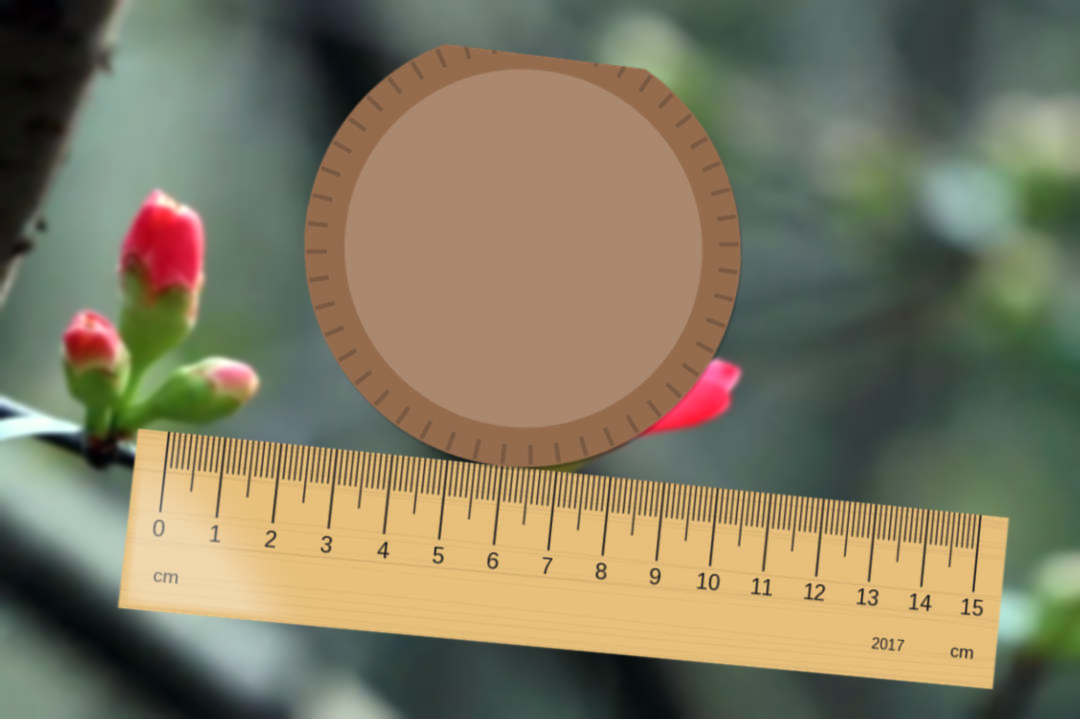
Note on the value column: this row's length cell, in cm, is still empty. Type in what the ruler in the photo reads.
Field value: 8 cm
